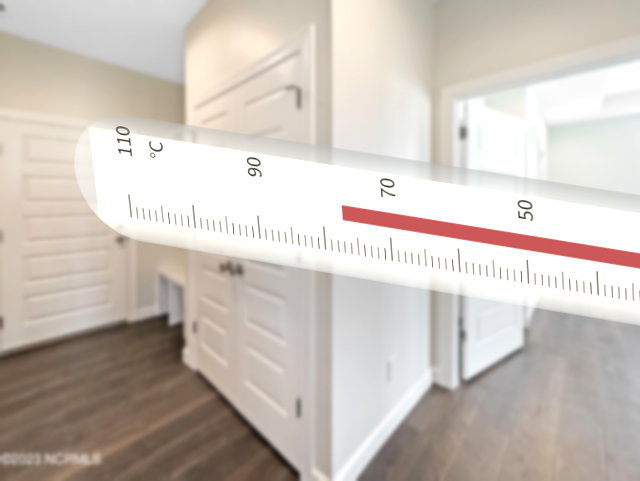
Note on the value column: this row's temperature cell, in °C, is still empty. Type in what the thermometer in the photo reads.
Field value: 77 °C
